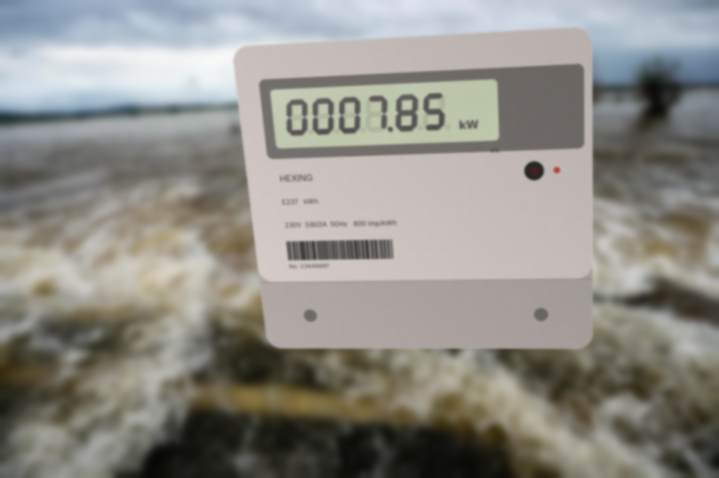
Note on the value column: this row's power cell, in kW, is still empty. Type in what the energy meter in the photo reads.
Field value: 7.85 kW
